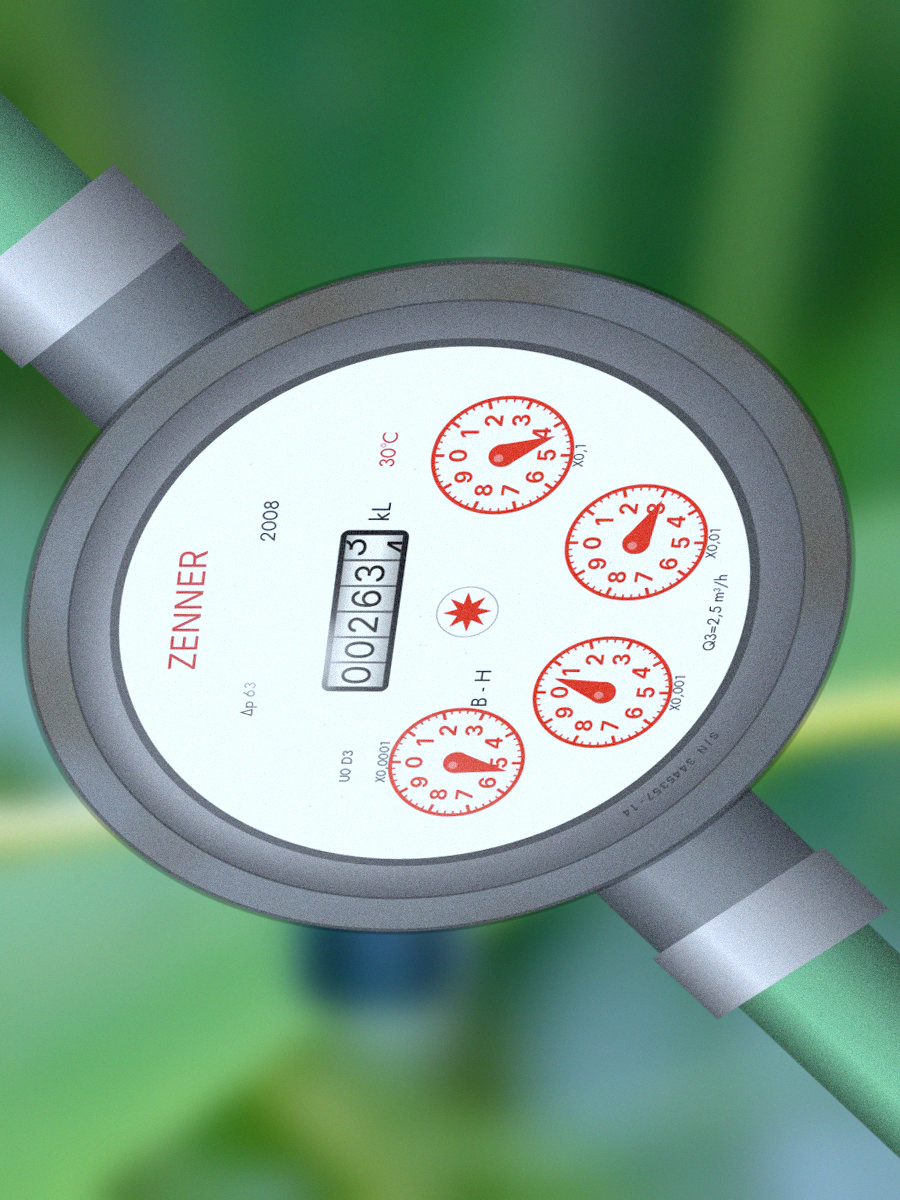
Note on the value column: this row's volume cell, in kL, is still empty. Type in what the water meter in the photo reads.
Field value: 2633.4305 kL
